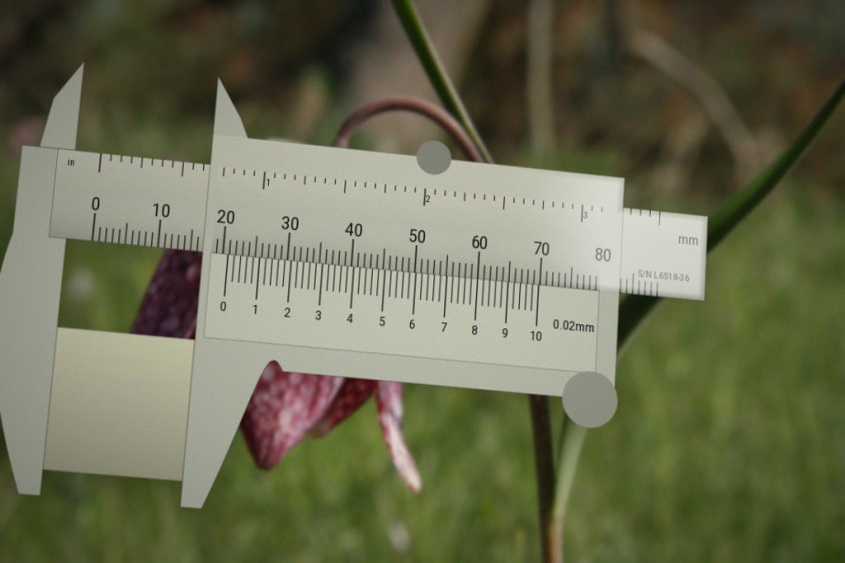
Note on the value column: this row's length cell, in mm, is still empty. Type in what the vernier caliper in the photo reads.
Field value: 20.8 mm
